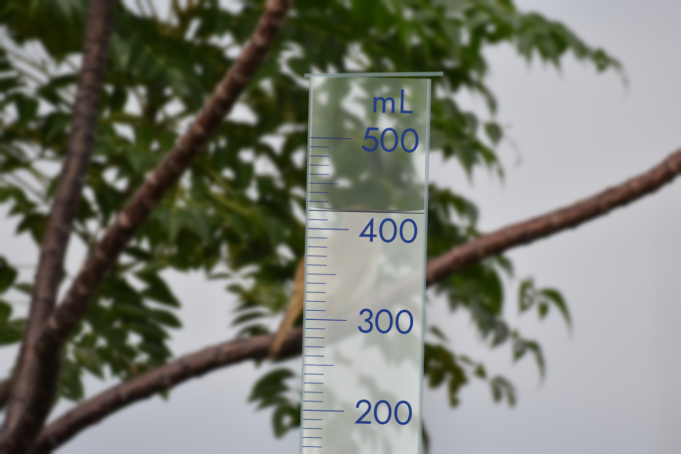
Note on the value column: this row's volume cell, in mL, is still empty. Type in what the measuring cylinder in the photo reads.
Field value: 420 mL
